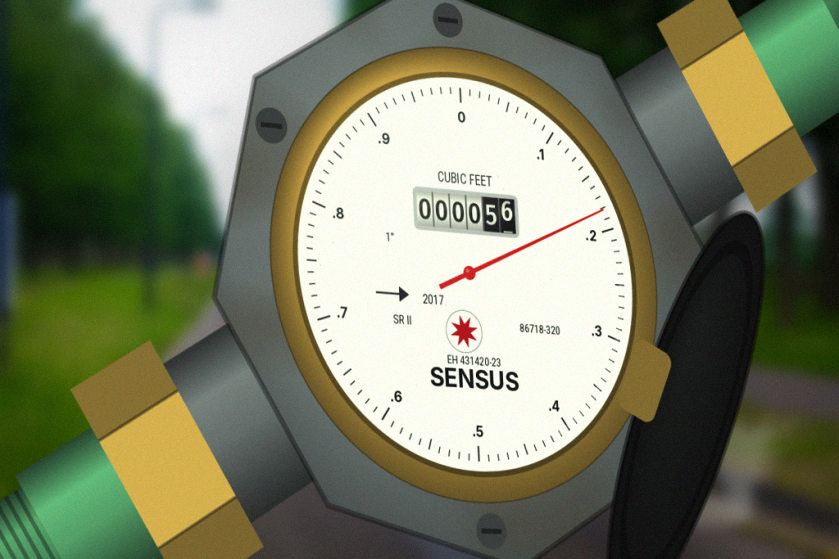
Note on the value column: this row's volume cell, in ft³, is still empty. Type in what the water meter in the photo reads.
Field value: 56.18 ft³
